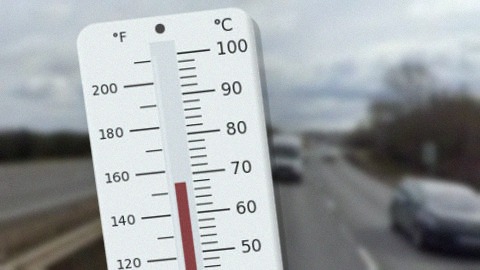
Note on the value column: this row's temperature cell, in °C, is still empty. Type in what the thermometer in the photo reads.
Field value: 68 °C
